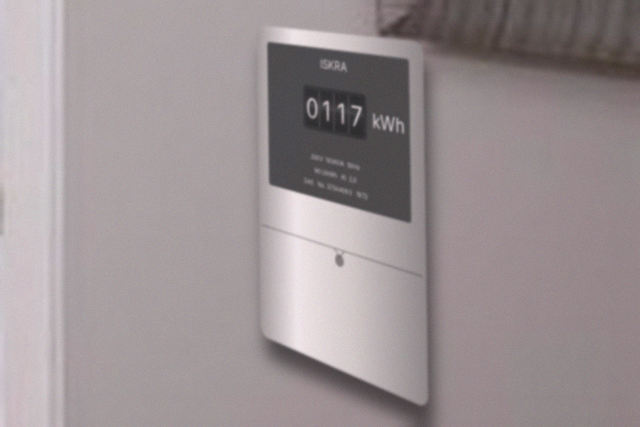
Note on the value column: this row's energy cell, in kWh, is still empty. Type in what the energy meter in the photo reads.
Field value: 117 kWh
